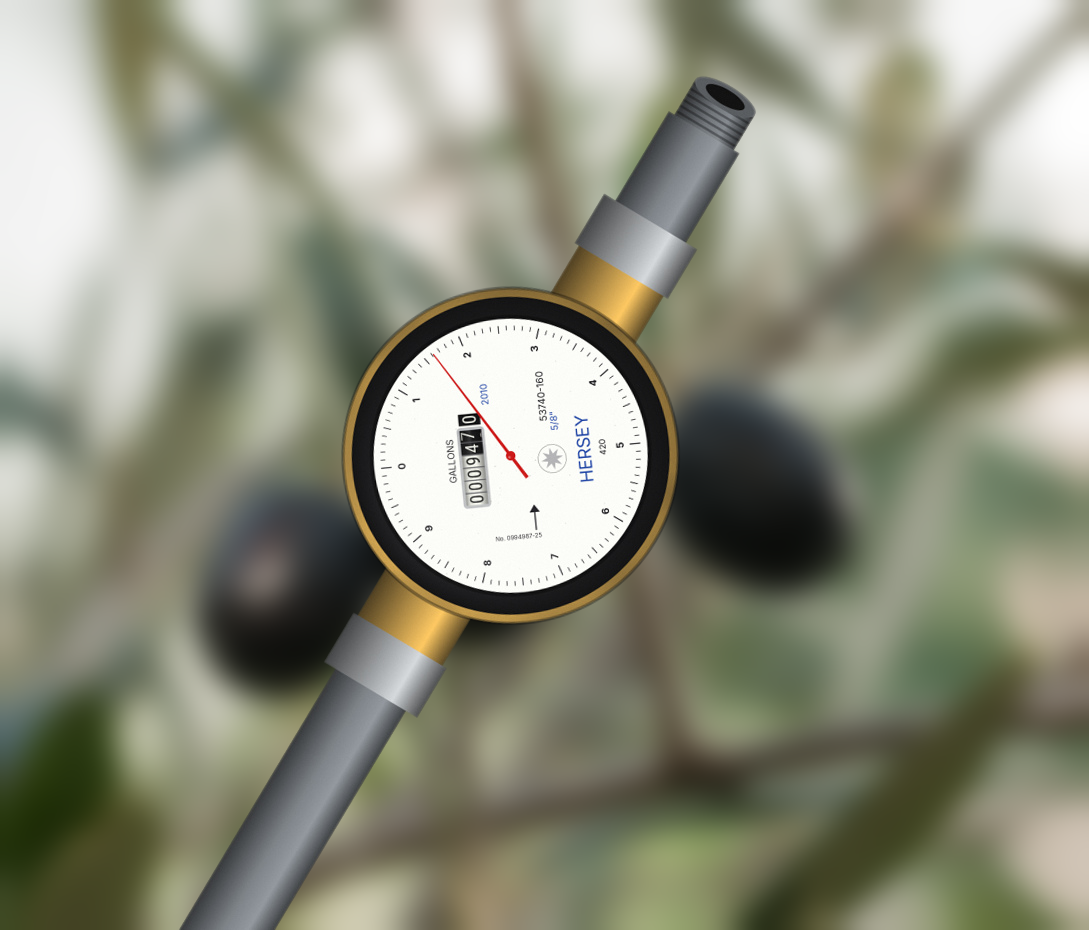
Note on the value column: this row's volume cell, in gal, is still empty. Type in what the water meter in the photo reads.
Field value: 9471.6 gal
